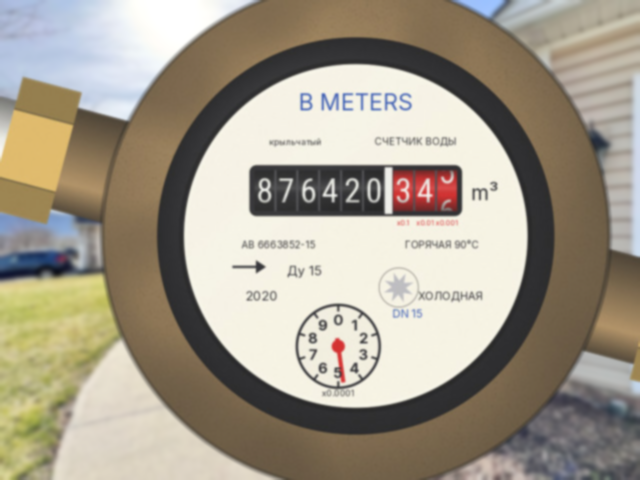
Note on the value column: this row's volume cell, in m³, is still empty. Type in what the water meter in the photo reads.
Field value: 876420.3454 m³
